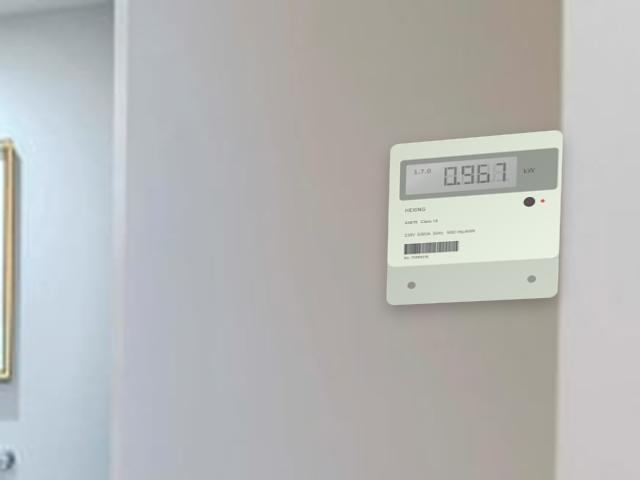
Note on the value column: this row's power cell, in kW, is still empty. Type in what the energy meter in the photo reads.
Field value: 0.967 kW
